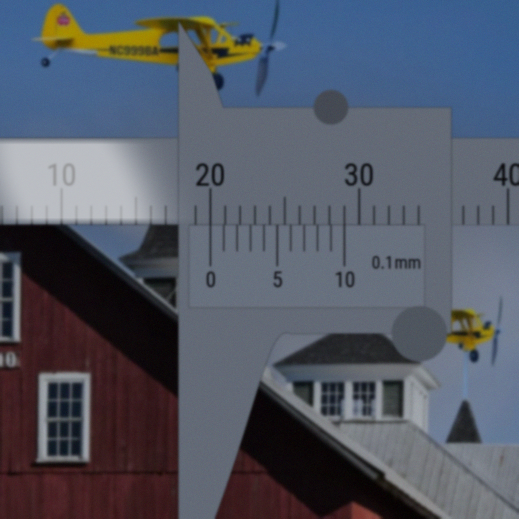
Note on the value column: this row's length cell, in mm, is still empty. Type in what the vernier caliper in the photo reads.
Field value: 20.0 mm
